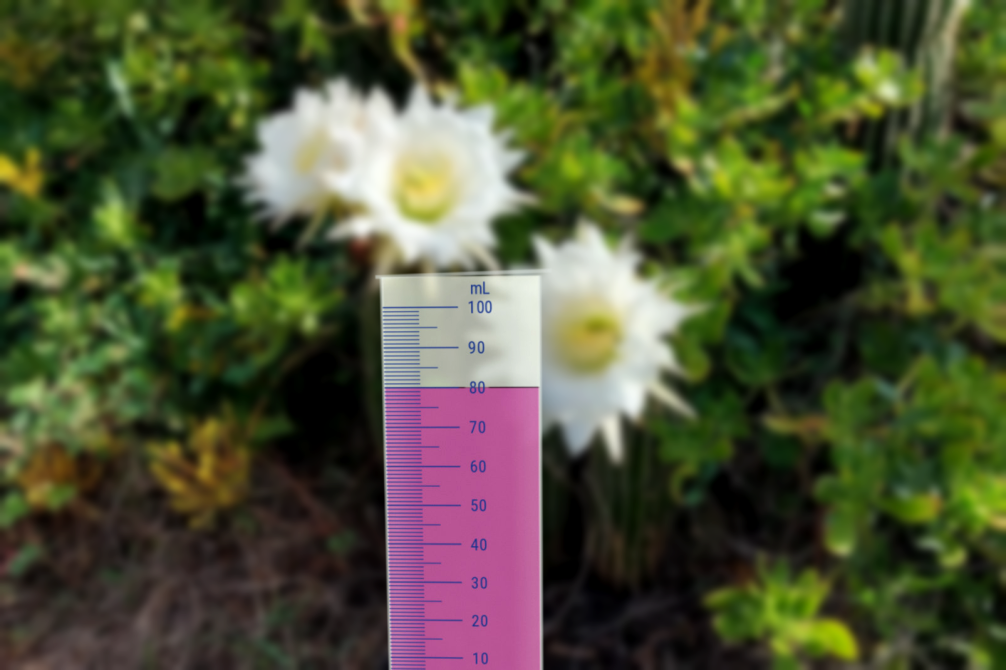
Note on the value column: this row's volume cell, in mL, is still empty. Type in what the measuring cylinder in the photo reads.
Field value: 80 mL
